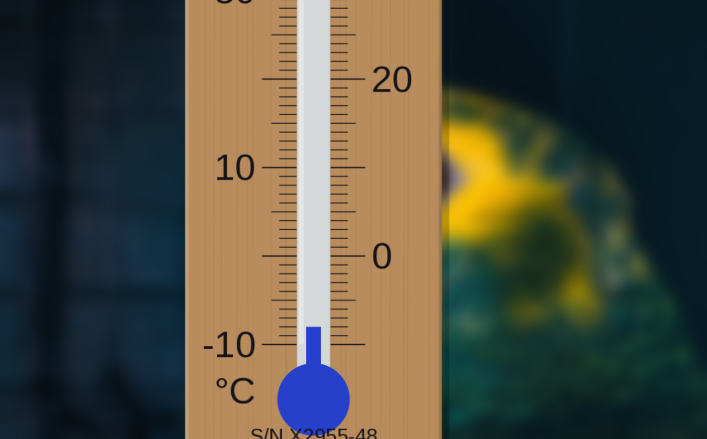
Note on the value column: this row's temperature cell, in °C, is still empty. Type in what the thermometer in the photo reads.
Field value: -8 °C
